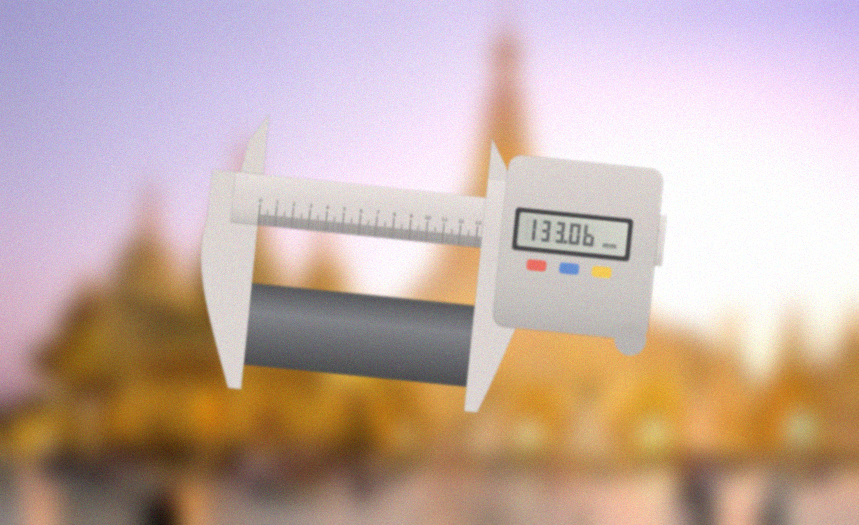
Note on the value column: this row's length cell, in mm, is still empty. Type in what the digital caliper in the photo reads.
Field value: 133.06 mm
